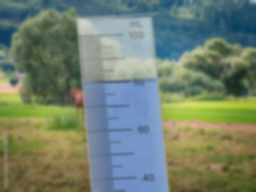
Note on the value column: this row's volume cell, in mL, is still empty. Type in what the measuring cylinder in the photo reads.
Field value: 80 mL
